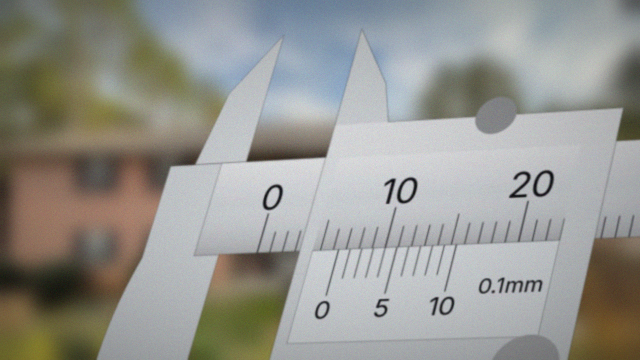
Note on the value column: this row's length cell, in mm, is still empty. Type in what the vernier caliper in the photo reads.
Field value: 6.4 mm
